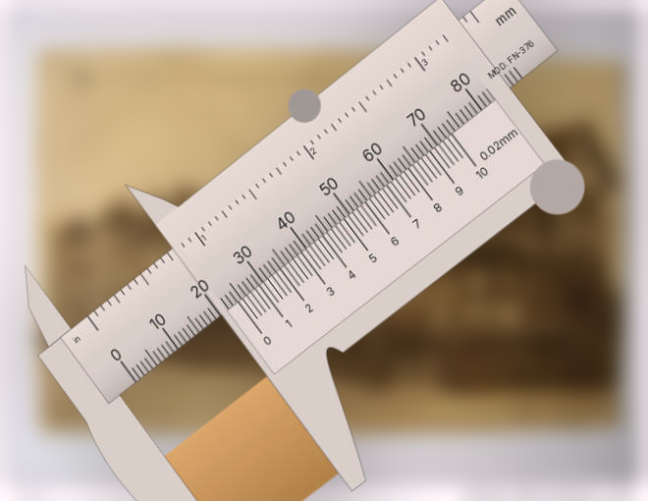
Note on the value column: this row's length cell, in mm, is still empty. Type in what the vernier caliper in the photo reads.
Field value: 24.2 mm
